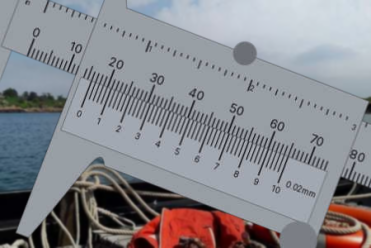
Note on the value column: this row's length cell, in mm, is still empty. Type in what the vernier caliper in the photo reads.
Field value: 16.0 mm
